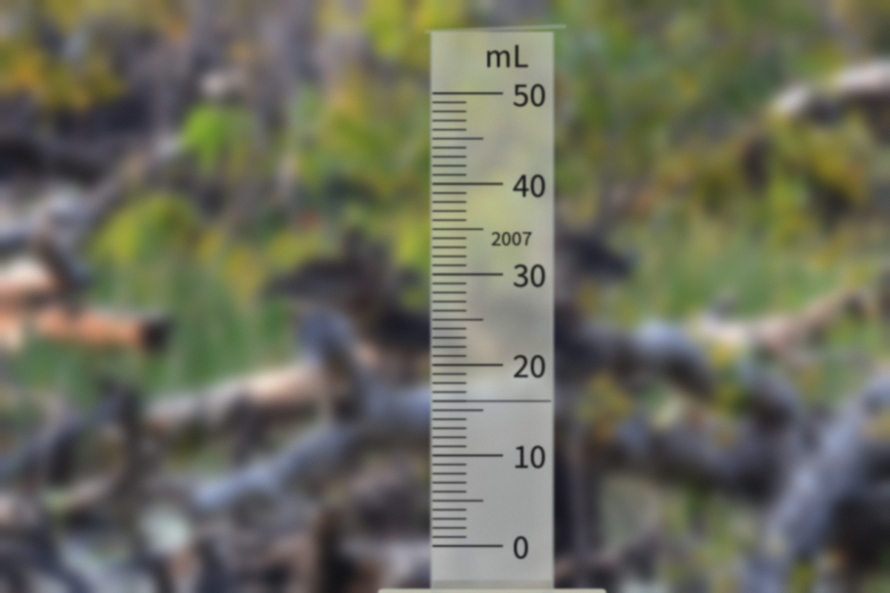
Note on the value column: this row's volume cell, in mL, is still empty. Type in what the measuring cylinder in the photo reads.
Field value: 16 mL
